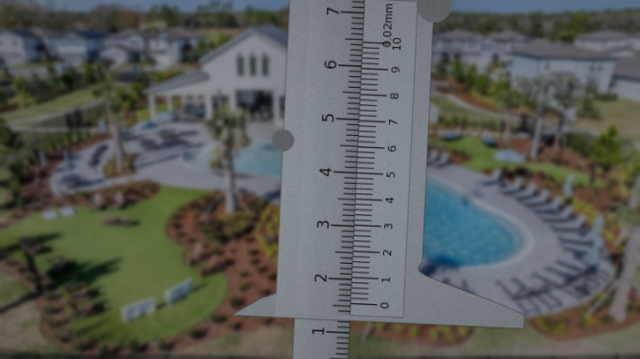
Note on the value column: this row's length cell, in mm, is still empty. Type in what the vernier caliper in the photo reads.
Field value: 15.5 mm
